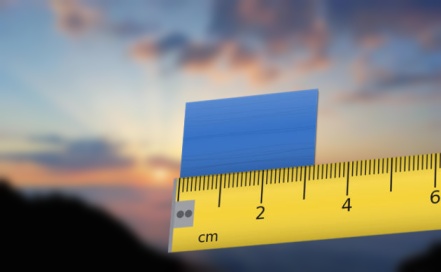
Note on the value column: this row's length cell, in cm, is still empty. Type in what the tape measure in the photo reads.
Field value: 3.2 cm
